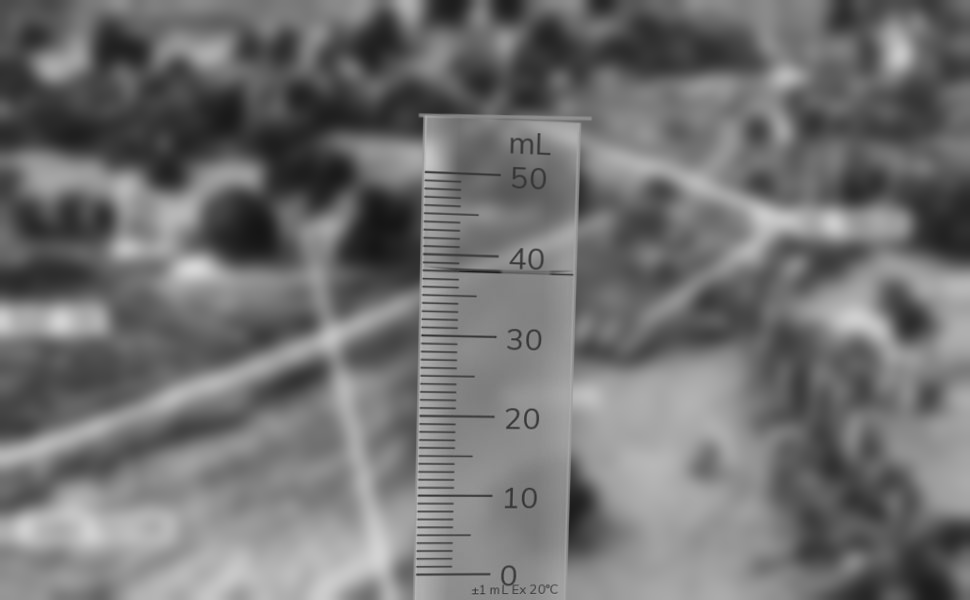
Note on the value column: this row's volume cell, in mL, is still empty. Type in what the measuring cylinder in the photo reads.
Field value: 38 mL
